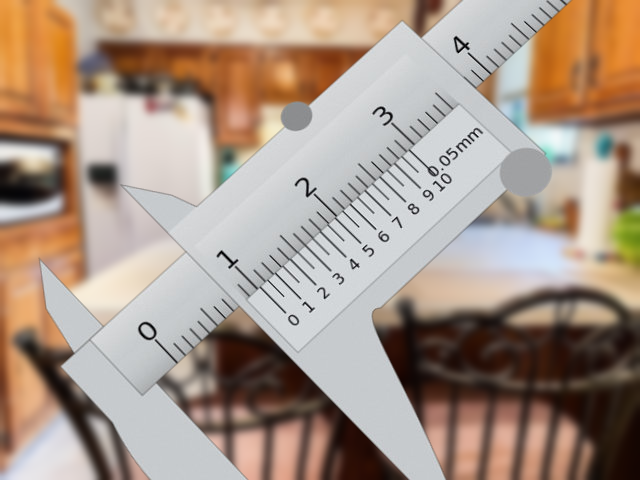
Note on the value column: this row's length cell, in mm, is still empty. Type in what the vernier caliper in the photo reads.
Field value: 10.3 mm
